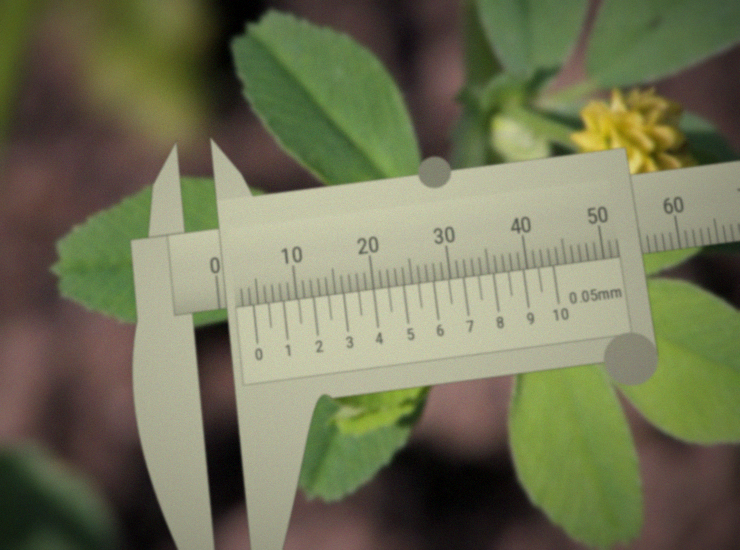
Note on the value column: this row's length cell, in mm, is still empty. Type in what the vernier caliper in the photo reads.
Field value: 4.4 mm
